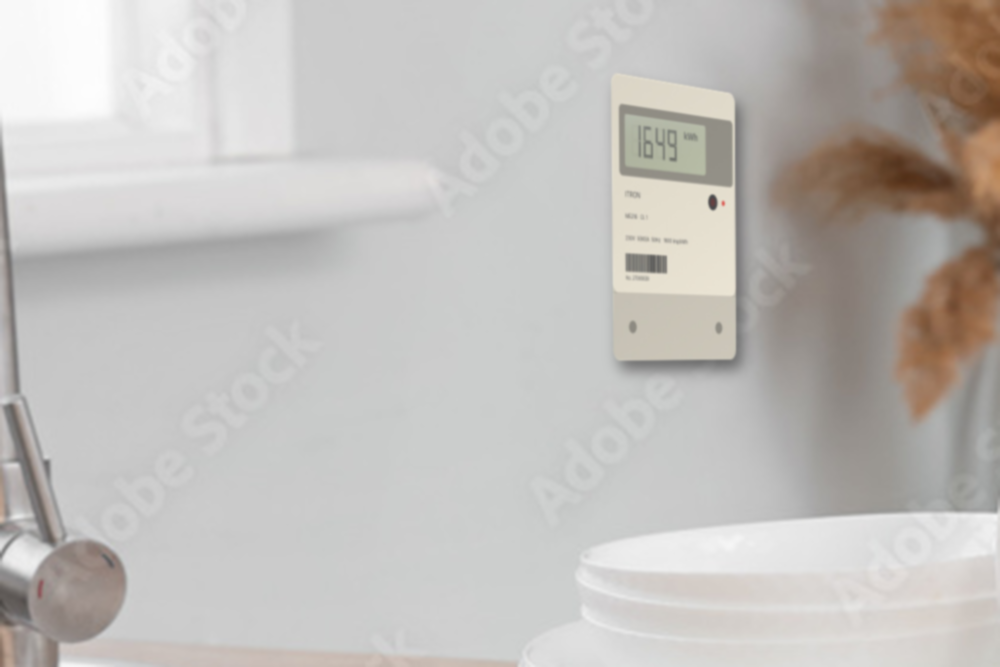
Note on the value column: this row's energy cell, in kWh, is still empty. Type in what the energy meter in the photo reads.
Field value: 1649 kWh
